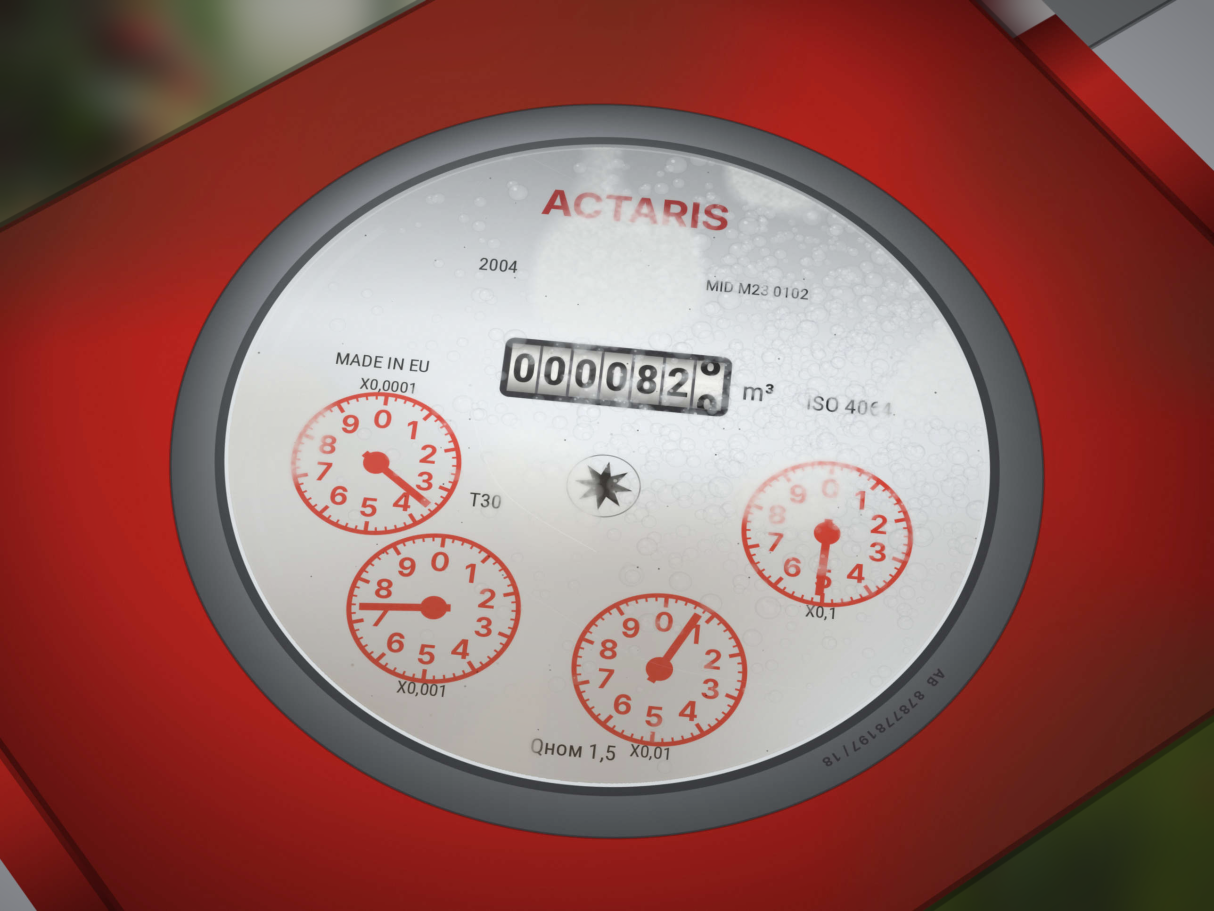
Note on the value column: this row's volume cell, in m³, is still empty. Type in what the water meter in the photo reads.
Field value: 828.5073 m³
